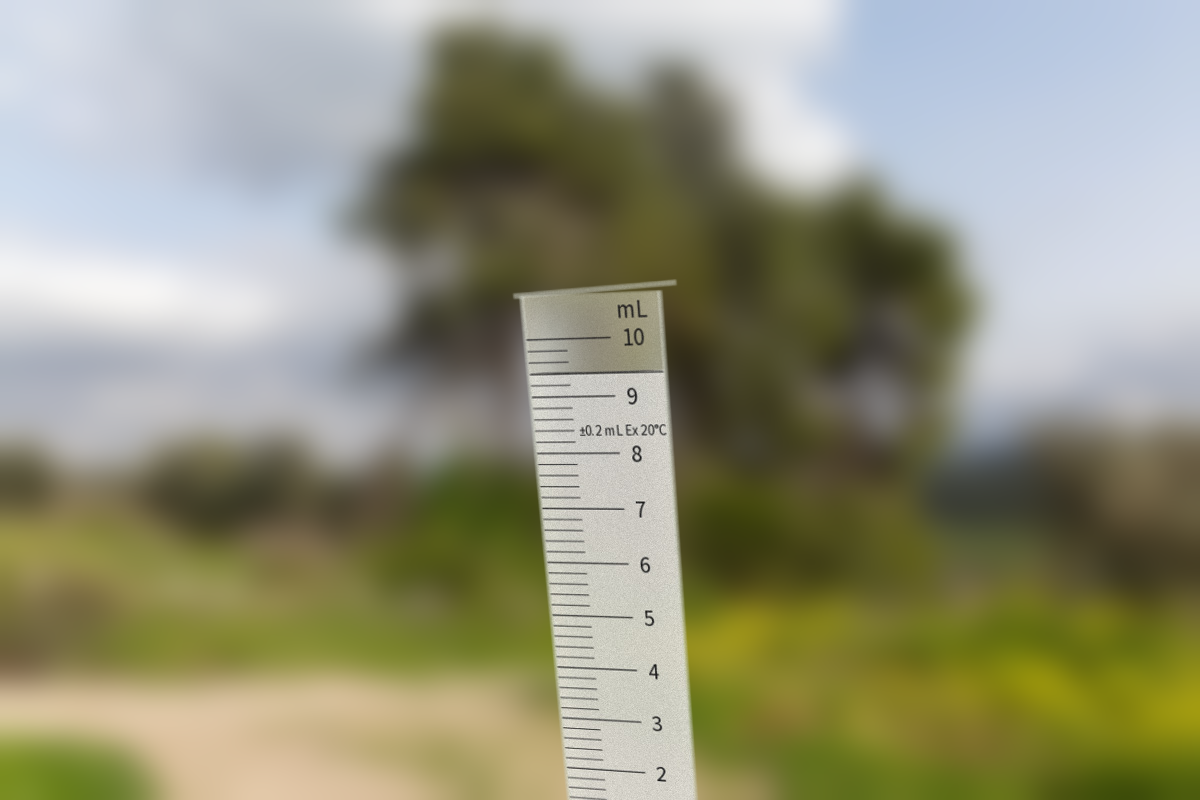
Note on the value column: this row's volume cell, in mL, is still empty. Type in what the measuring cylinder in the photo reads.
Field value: 9.4 mL
